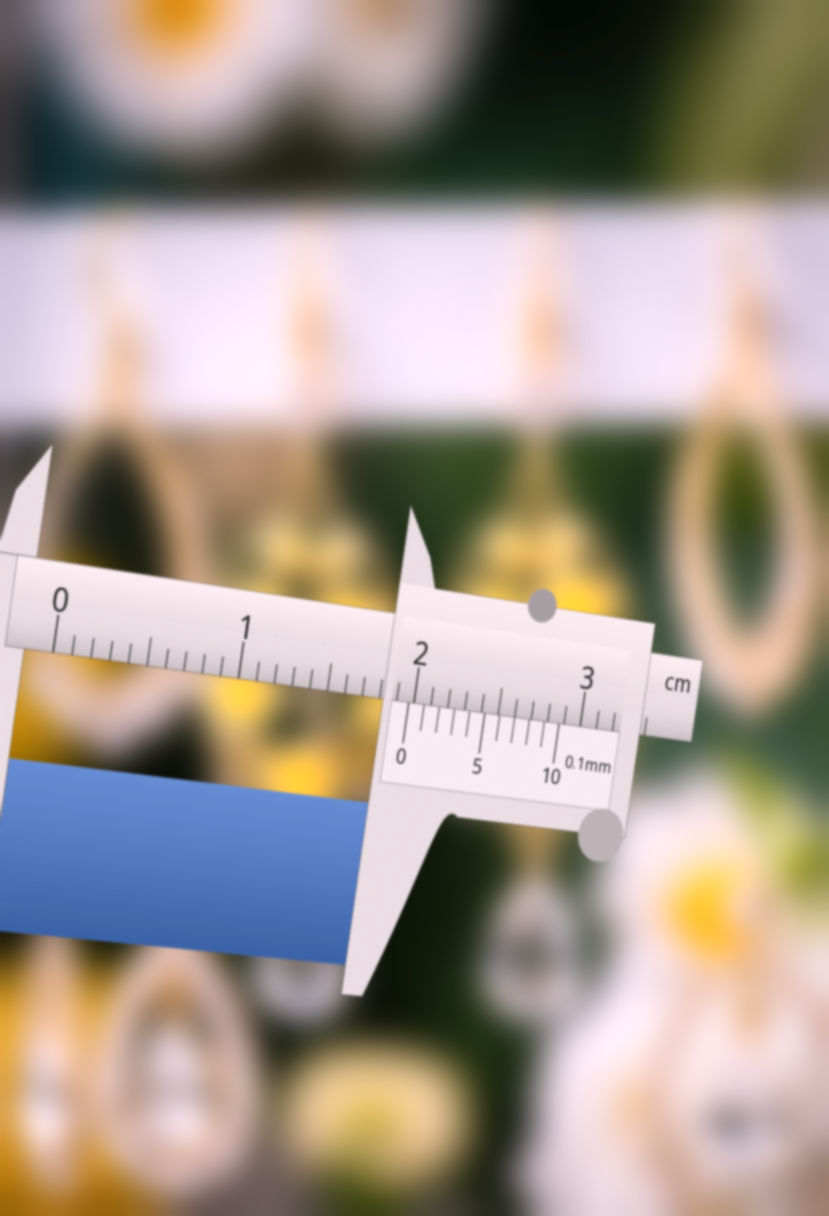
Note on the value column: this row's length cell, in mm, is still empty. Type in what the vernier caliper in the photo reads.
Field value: 19.7 mm
